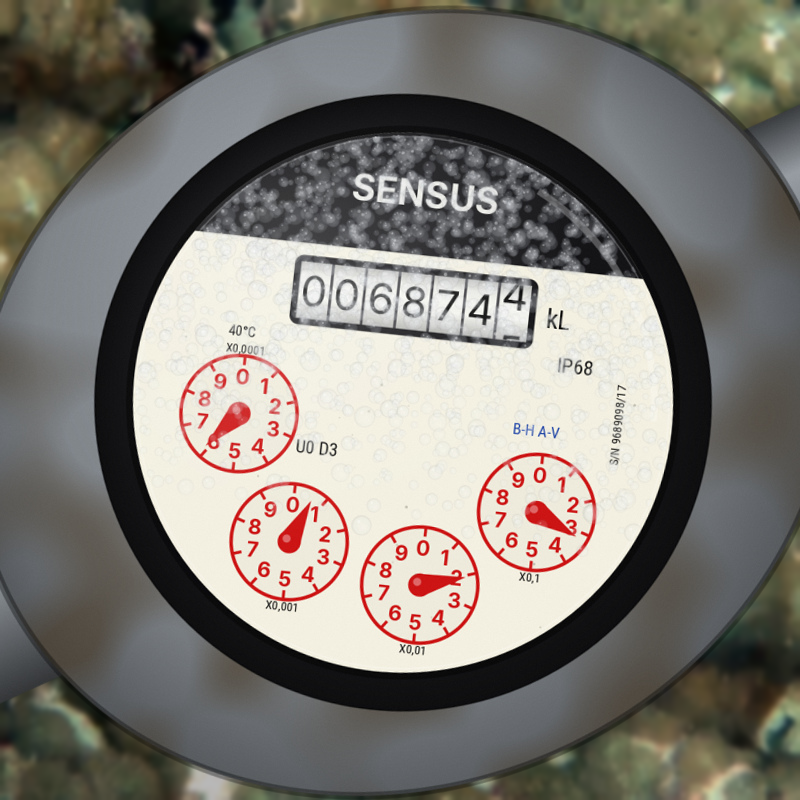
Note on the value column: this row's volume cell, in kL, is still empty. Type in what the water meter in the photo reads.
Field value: 68744.3206 kL
